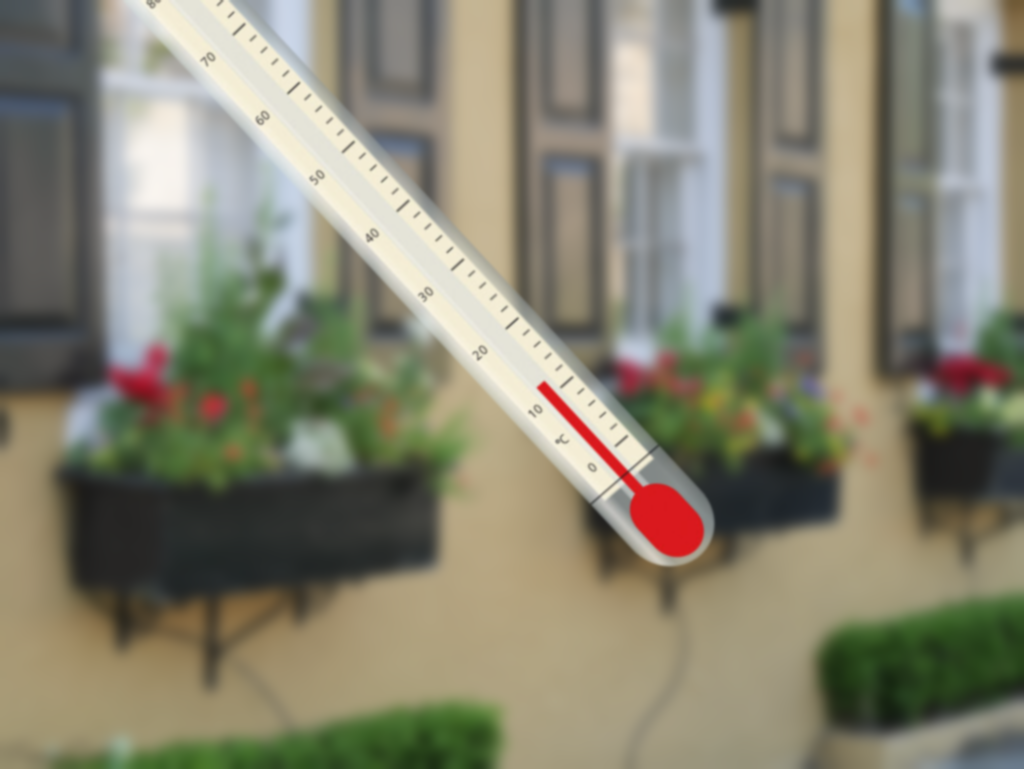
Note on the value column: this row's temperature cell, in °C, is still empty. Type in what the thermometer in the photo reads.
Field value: 12 °C
